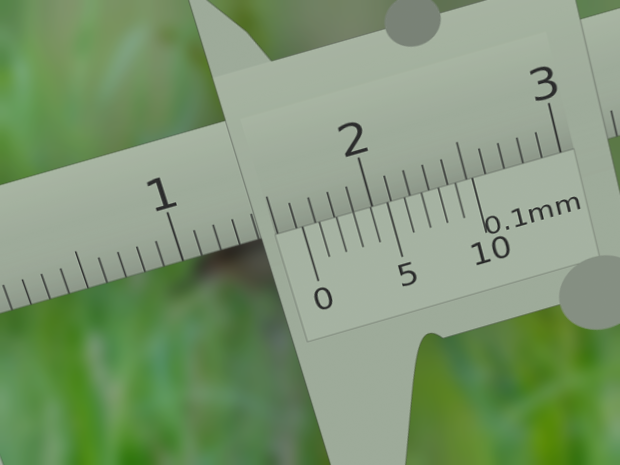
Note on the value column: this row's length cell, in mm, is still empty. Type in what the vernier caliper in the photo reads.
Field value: 16.3 mm
